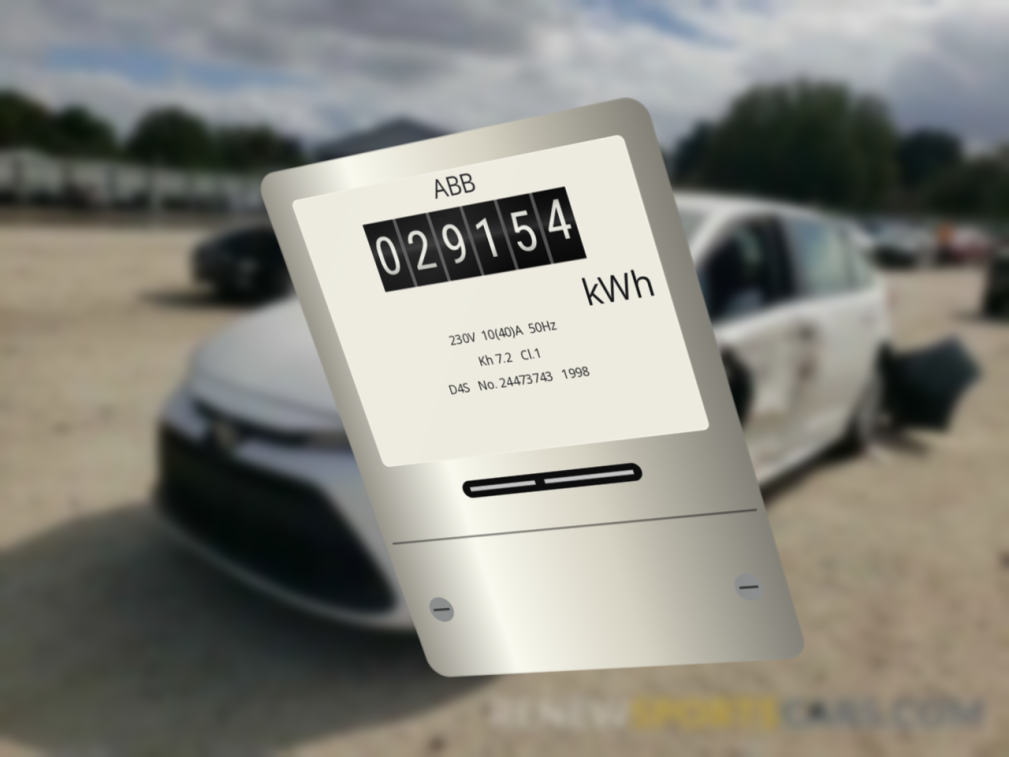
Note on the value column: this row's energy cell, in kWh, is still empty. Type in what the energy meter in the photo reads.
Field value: 29154 kWh
